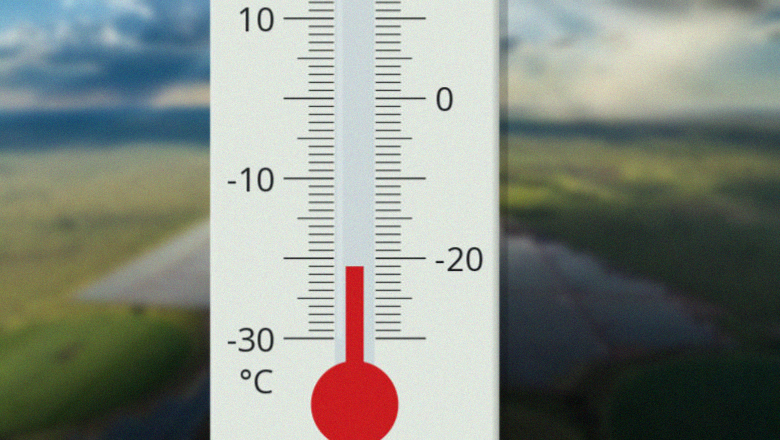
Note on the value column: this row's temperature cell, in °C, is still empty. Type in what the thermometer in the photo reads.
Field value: -21 °C
